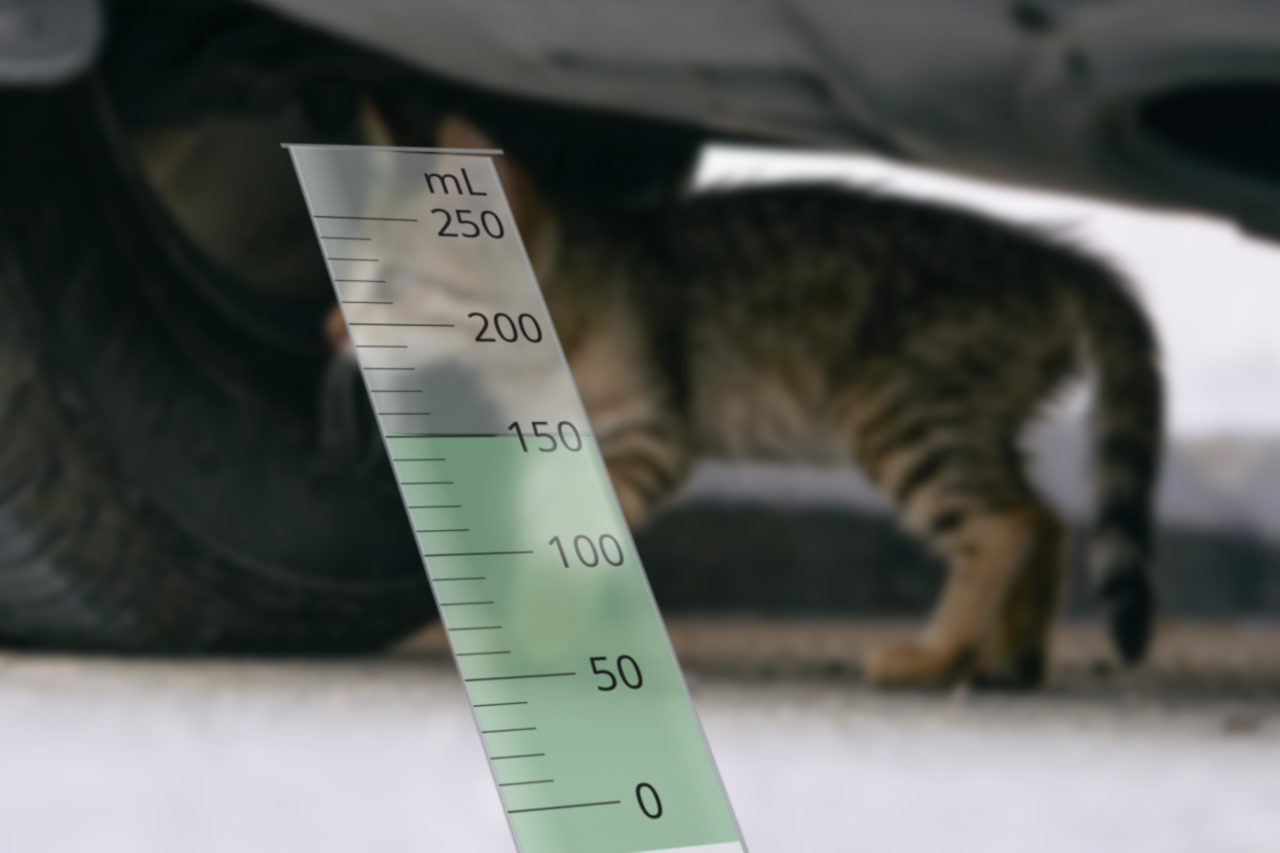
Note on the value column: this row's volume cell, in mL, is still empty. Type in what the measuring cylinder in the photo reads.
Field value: 150 mL
